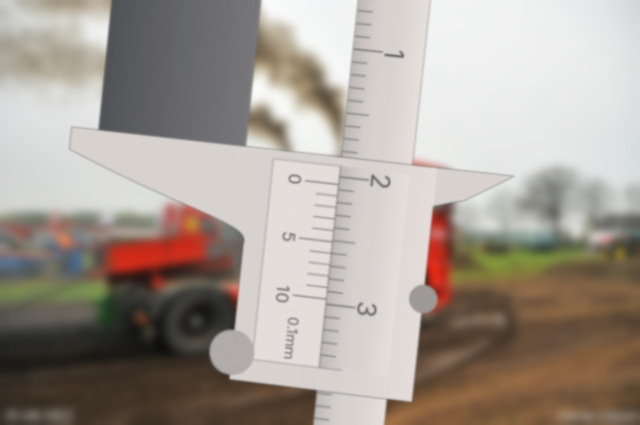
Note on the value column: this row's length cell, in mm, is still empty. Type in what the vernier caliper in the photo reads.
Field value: 20.6 mm
